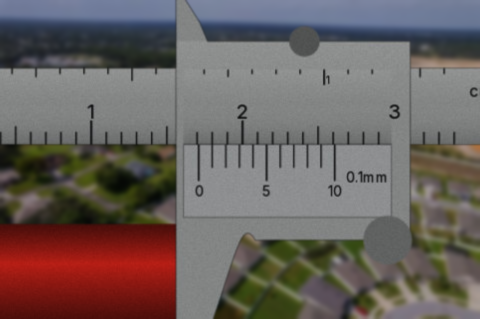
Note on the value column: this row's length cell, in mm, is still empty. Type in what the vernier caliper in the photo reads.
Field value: 17.1 mm
